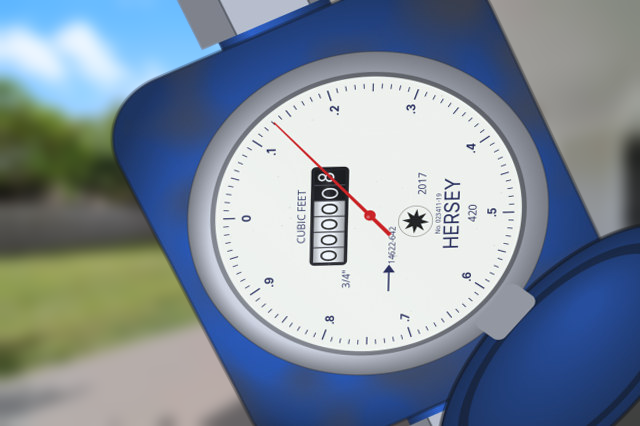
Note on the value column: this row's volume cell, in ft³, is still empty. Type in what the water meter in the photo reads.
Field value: 8.13 ft³
